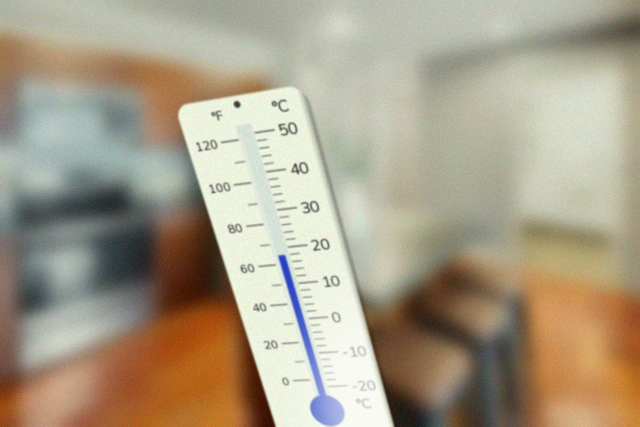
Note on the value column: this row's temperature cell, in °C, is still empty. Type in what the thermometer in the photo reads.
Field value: 18 °C
